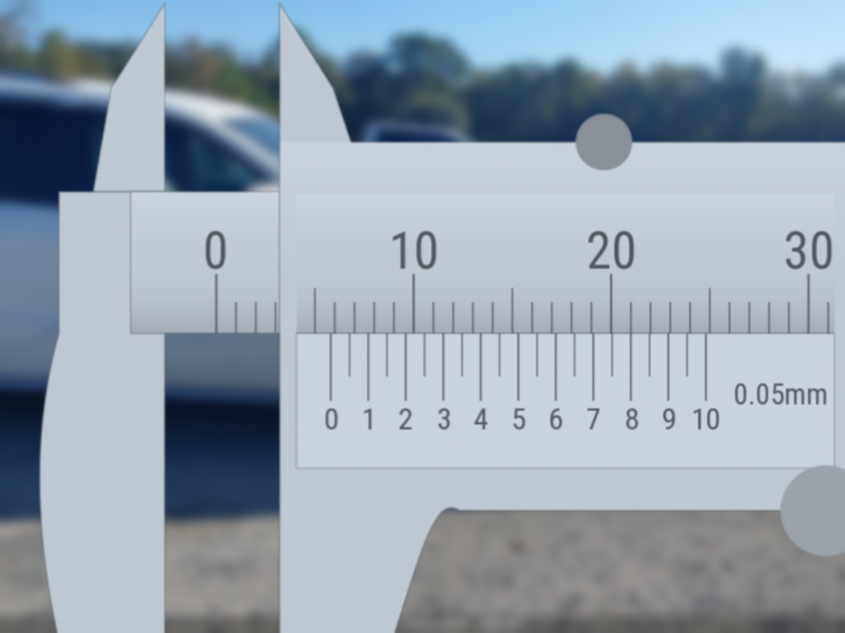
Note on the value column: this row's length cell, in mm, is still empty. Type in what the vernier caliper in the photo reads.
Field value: 5.8 mm
